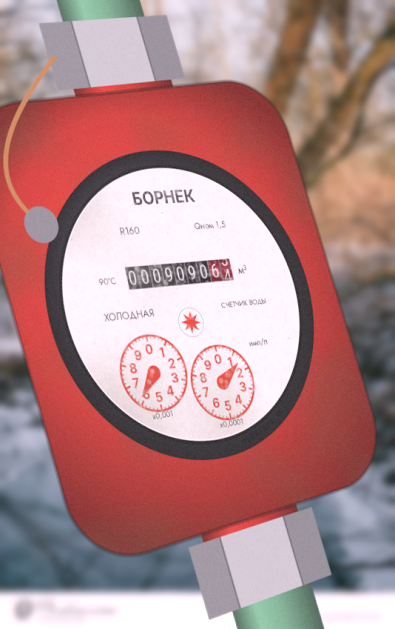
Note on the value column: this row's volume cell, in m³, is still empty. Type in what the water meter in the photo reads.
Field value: 9090.6361 m³
